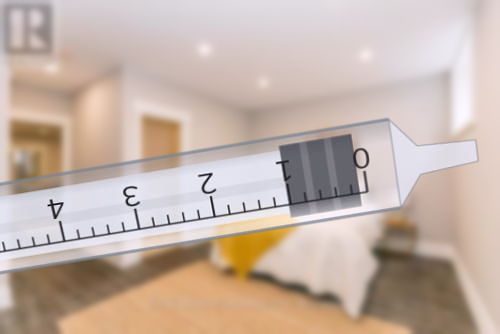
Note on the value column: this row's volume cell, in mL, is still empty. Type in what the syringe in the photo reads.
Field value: 0.1 mL
